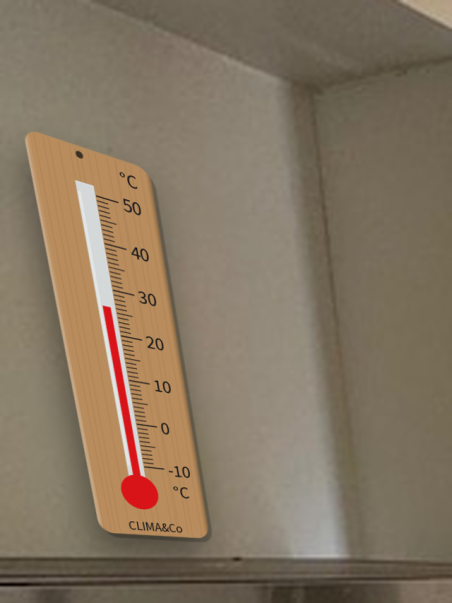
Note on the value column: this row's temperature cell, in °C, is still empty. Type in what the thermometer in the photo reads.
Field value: 26 °C
